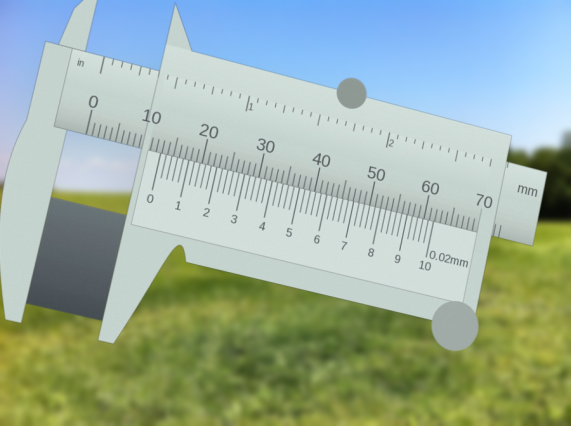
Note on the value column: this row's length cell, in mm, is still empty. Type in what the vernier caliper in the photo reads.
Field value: 12.8 mm
